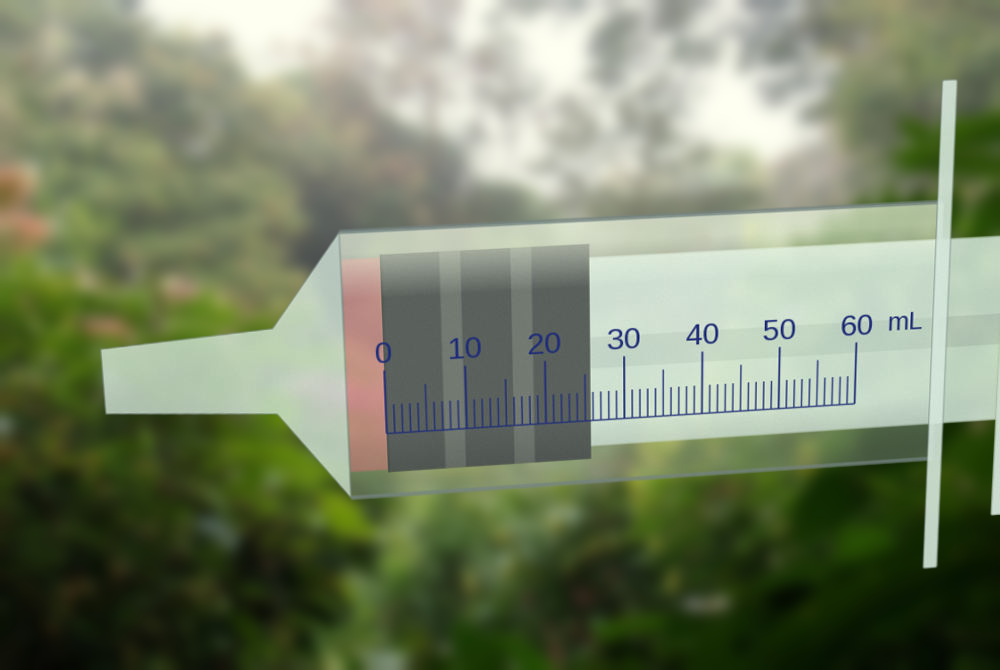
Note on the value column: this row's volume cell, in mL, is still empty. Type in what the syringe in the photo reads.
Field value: 0 mL
